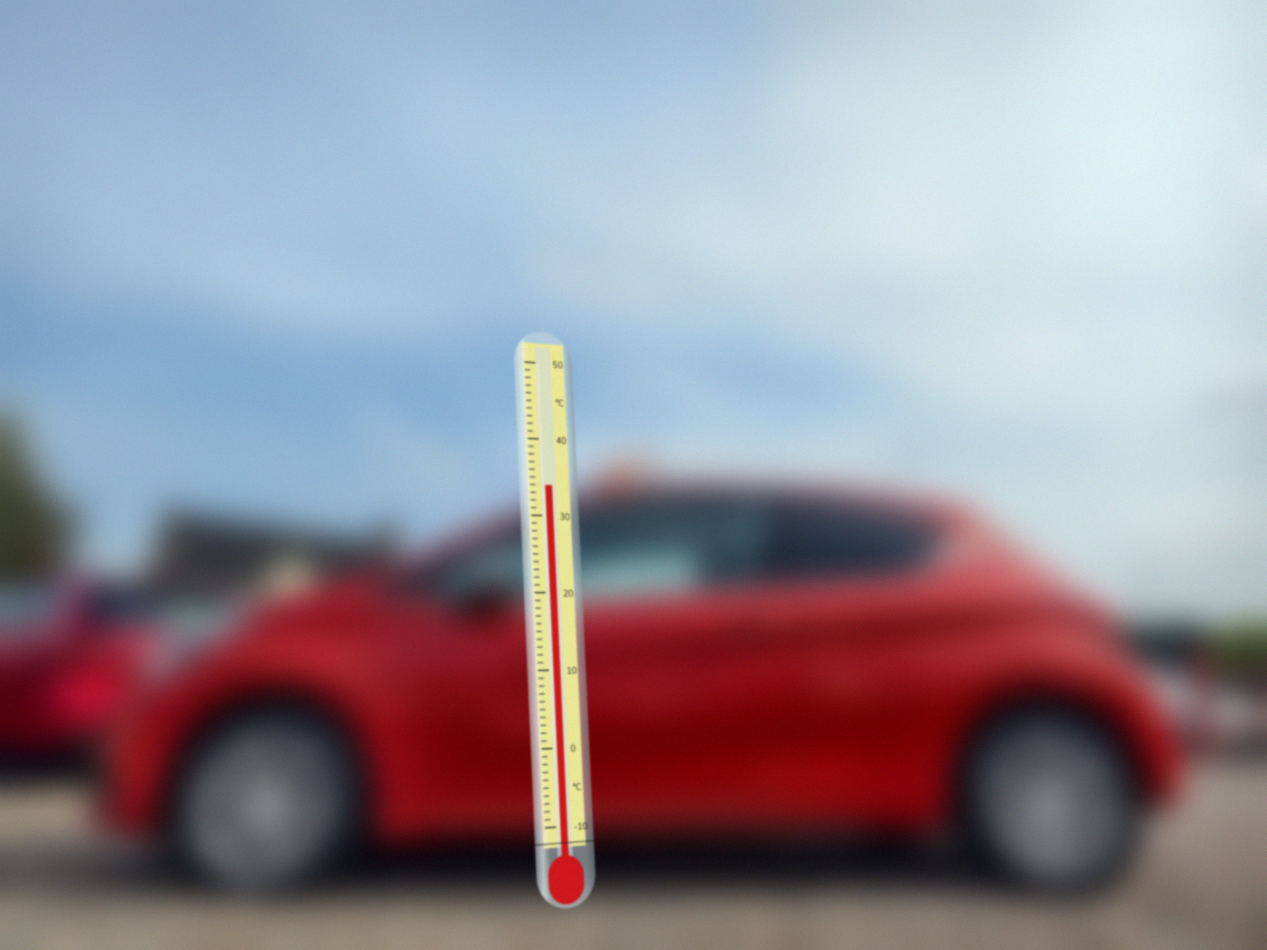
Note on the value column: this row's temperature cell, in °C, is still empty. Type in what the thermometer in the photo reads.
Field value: 34 °C
